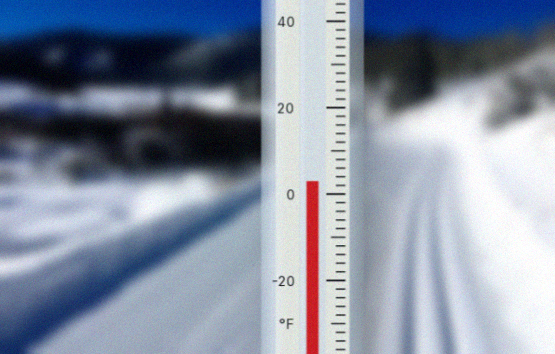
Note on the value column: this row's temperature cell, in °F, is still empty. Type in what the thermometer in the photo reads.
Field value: 3 °F
